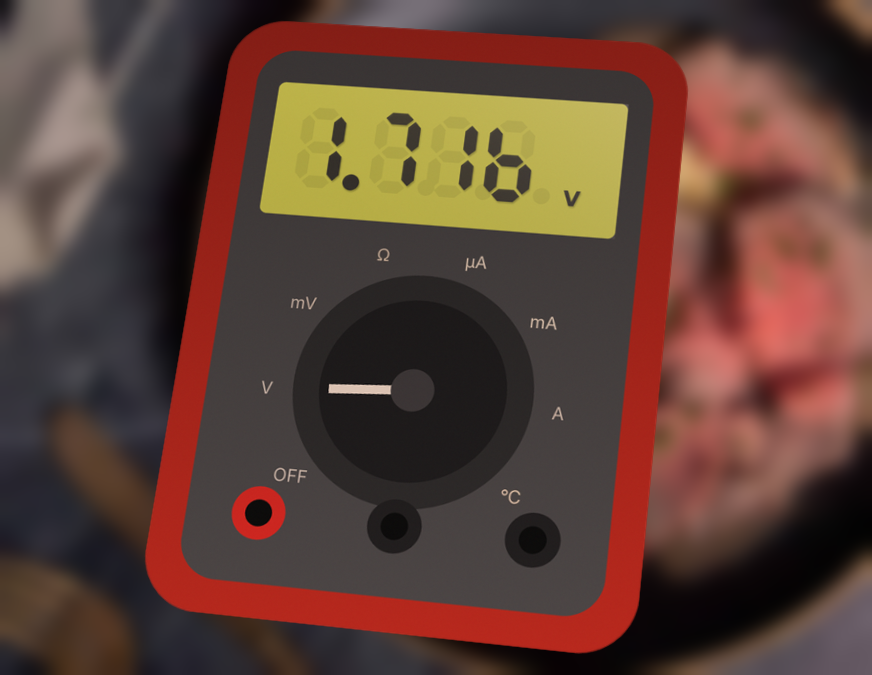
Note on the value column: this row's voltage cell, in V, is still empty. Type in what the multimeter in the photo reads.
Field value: 1.716 V
